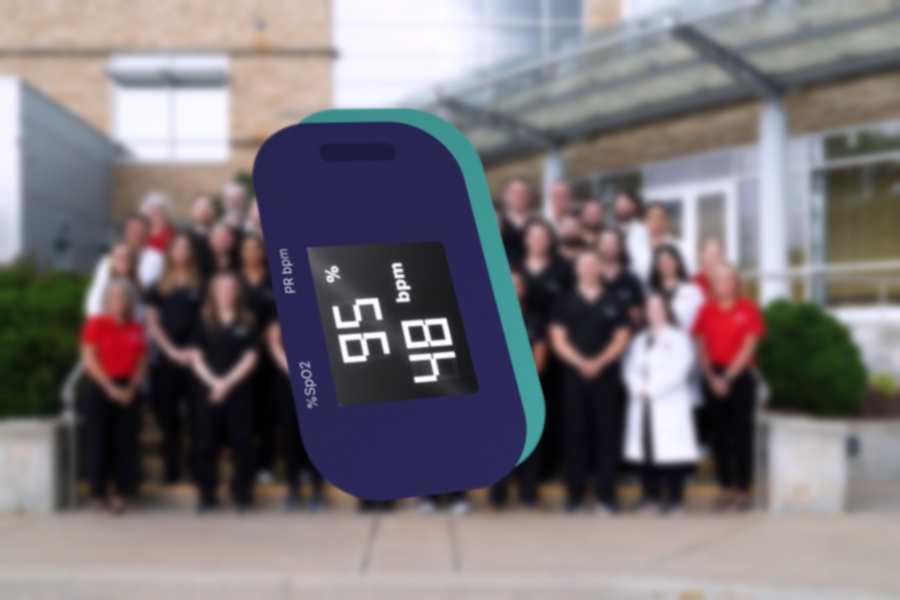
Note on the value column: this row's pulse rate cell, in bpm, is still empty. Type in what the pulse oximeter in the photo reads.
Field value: 48 bpm
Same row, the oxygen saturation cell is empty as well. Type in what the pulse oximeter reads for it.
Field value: 95 %
